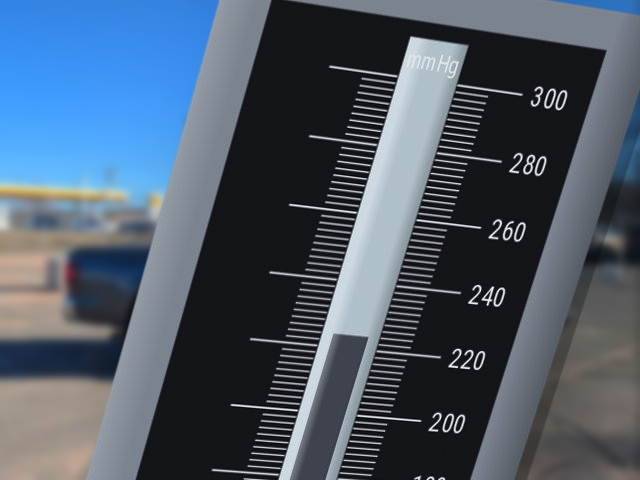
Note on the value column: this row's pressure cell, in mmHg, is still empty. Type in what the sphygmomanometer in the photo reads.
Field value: 224 mmHg
